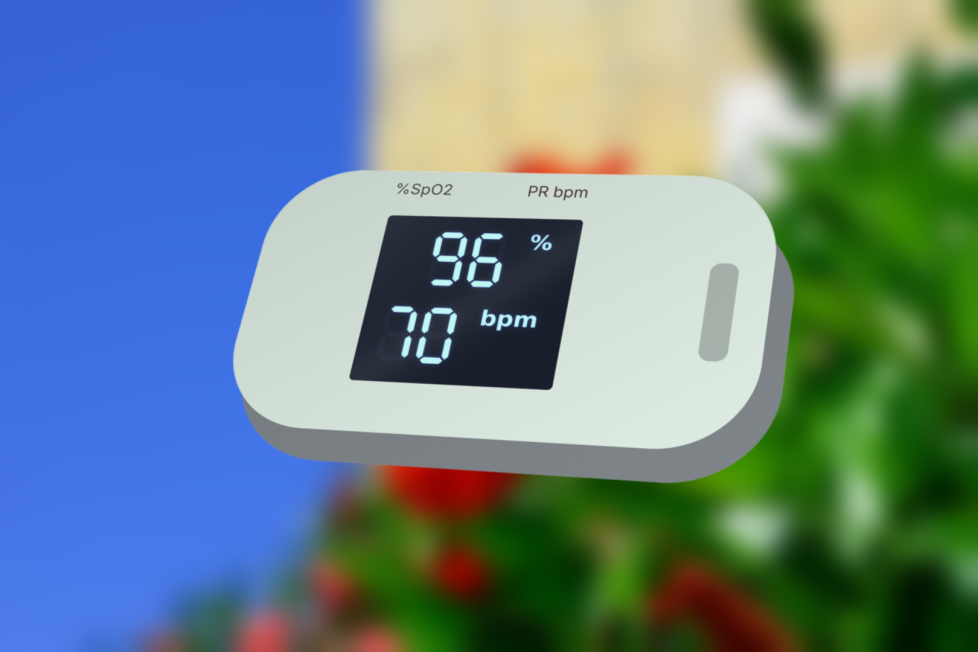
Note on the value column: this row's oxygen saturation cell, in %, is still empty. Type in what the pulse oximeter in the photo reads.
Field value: 96 %
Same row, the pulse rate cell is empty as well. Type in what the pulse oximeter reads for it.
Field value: 70 bpm
